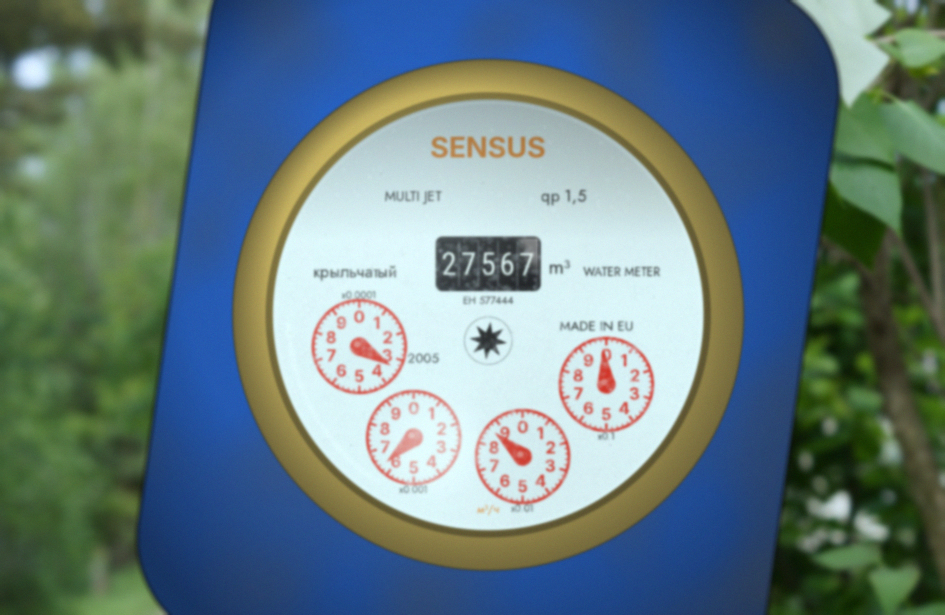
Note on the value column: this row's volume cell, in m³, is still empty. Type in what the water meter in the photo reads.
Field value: 27566.9863 m³
